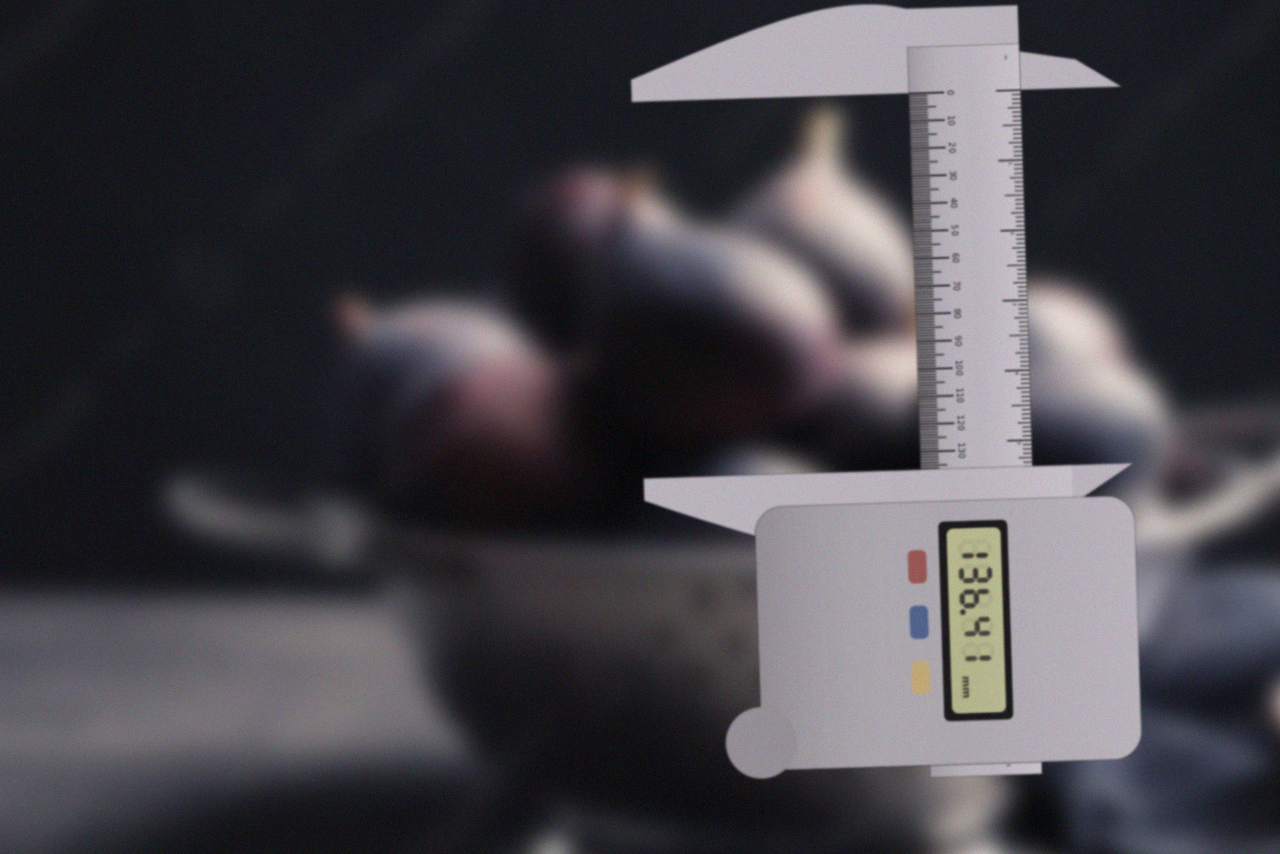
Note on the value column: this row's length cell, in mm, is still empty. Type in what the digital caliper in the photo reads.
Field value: 136.41 mm
